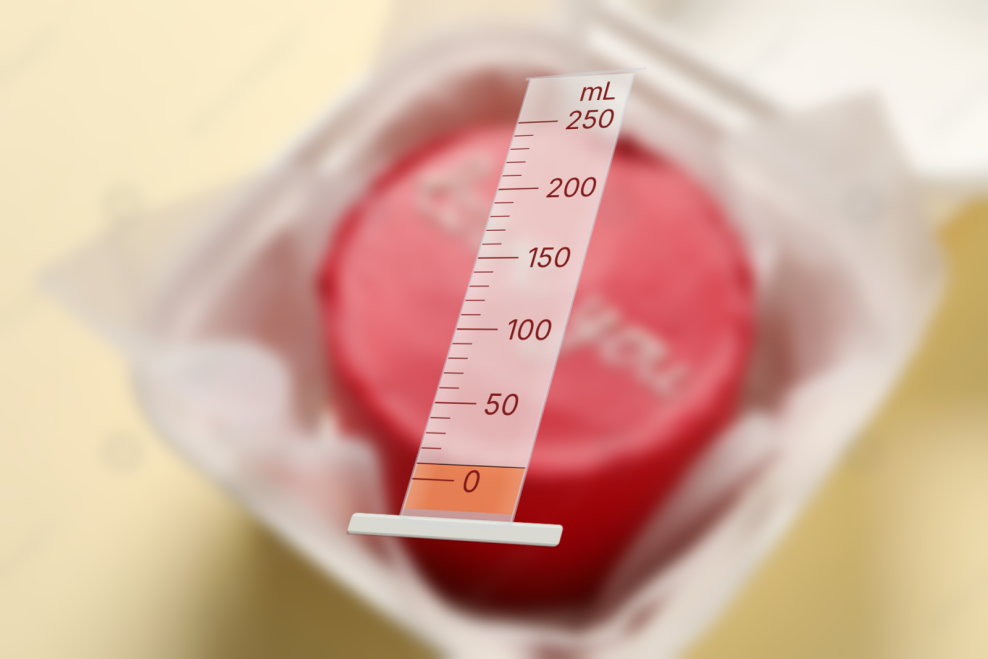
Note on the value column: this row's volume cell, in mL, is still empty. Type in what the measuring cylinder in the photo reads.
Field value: 10 mL
